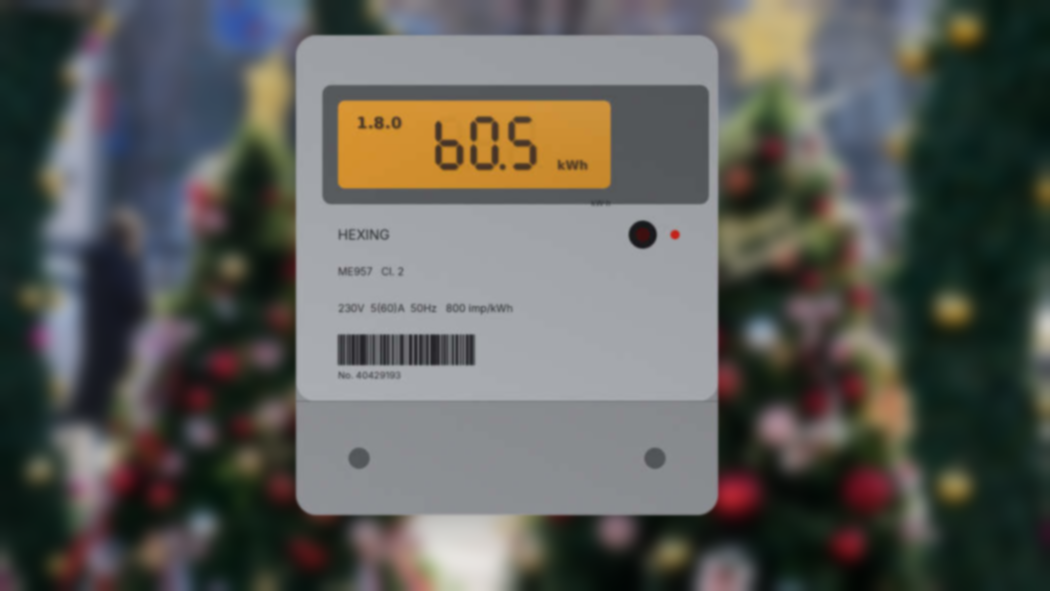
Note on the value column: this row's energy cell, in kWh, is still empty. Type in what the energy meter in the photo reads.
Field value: 60.5 kWh
